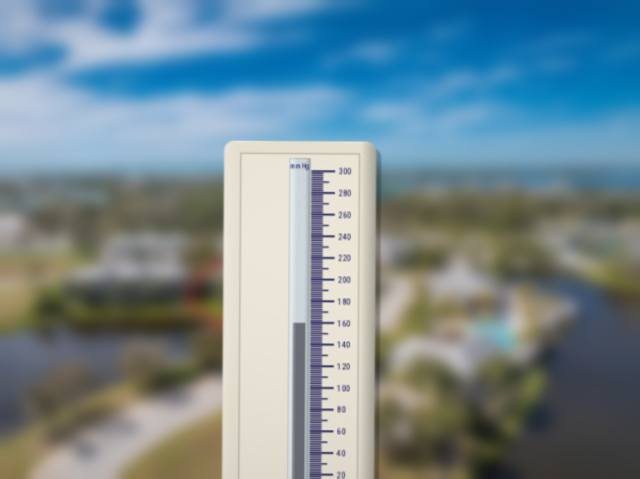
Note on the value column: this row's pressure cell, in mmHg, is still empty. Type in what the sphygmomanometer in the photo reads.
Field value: 160 mmHg
